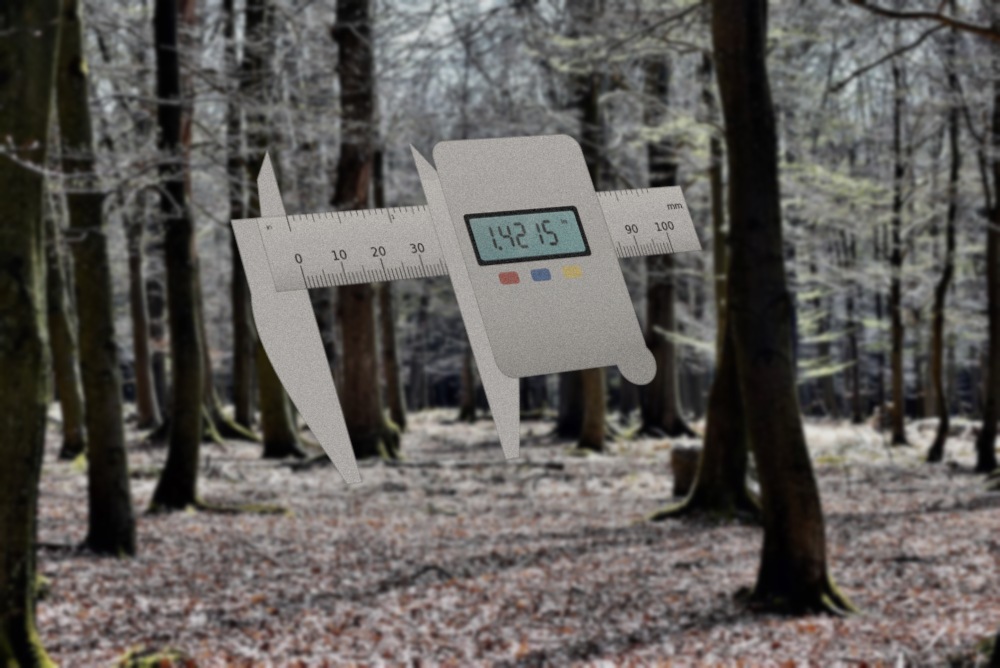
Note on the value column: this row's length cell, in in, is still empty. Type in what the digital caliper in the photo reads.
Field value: 1.4215 in
